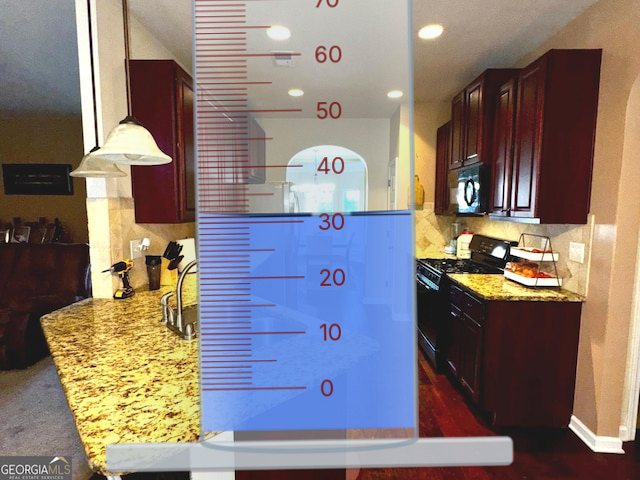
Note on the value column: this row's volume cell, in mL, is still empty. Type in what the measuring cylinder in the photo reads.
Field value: 31 mL
